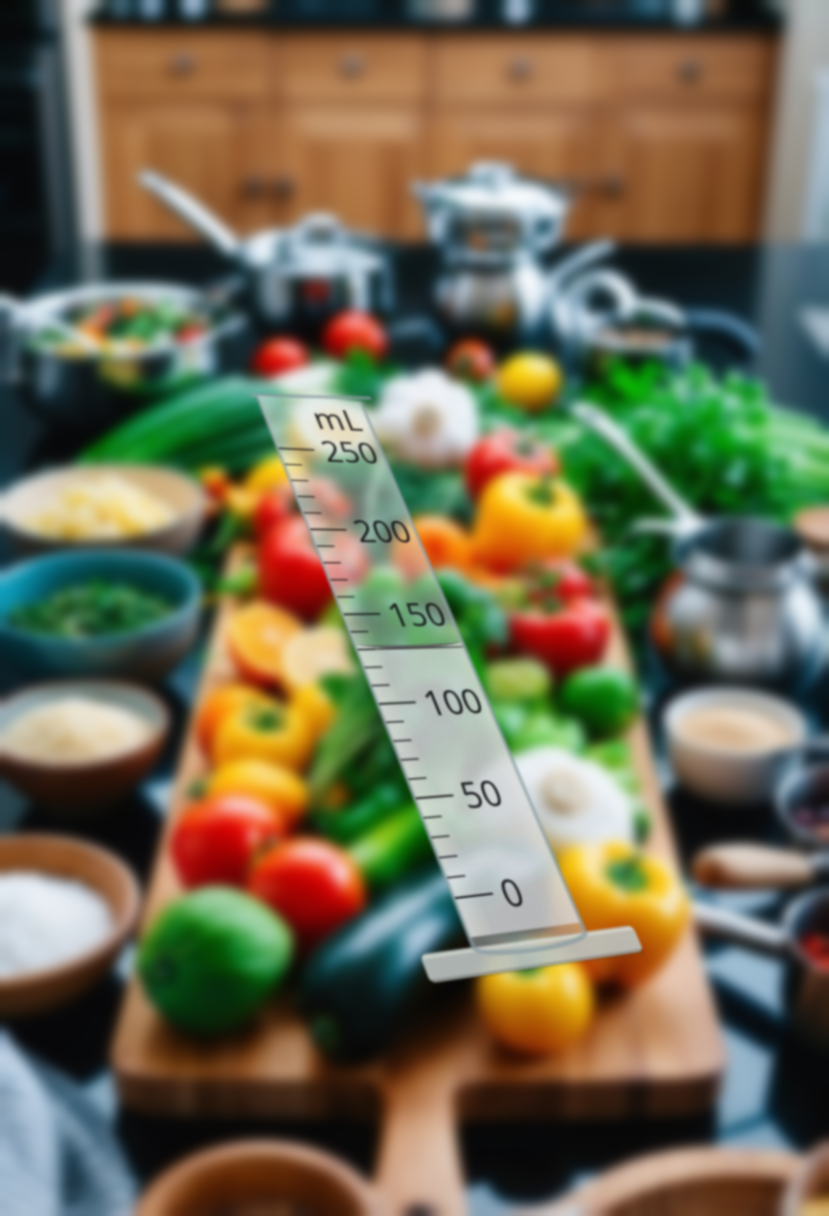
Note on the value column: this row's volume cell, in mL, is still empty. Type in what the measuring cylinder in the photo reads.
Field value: 130 mL
